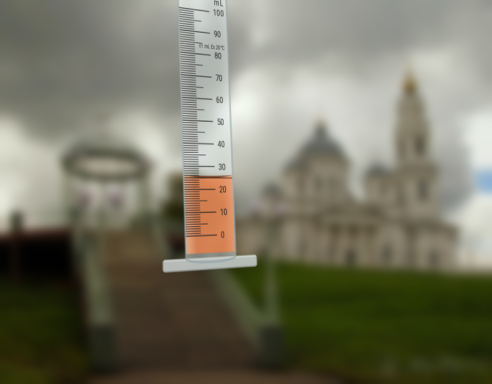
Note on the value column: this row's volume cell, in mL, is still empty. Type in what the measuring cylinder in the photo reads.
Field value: 25 mL
